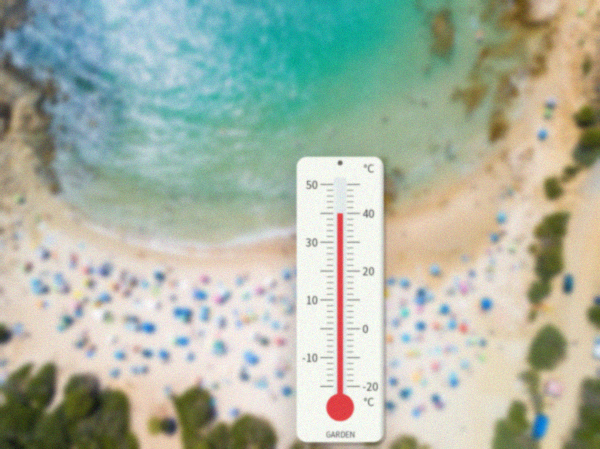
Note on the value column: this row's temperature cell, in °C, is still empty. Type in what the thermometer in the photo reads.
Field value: 40 °C
